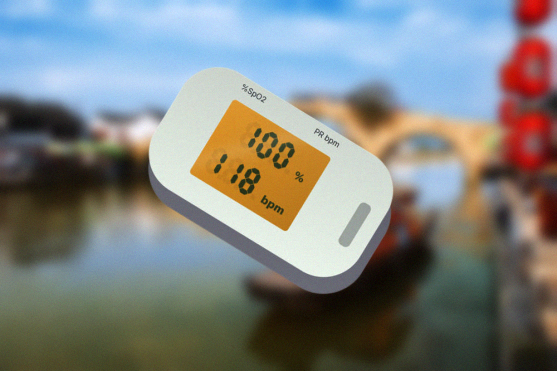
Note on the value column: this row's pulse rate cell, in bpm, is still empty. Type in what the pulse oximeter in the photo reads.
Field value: 118 bpm
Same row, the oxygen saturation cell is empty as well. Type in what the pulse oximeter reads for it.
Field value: 100 %
